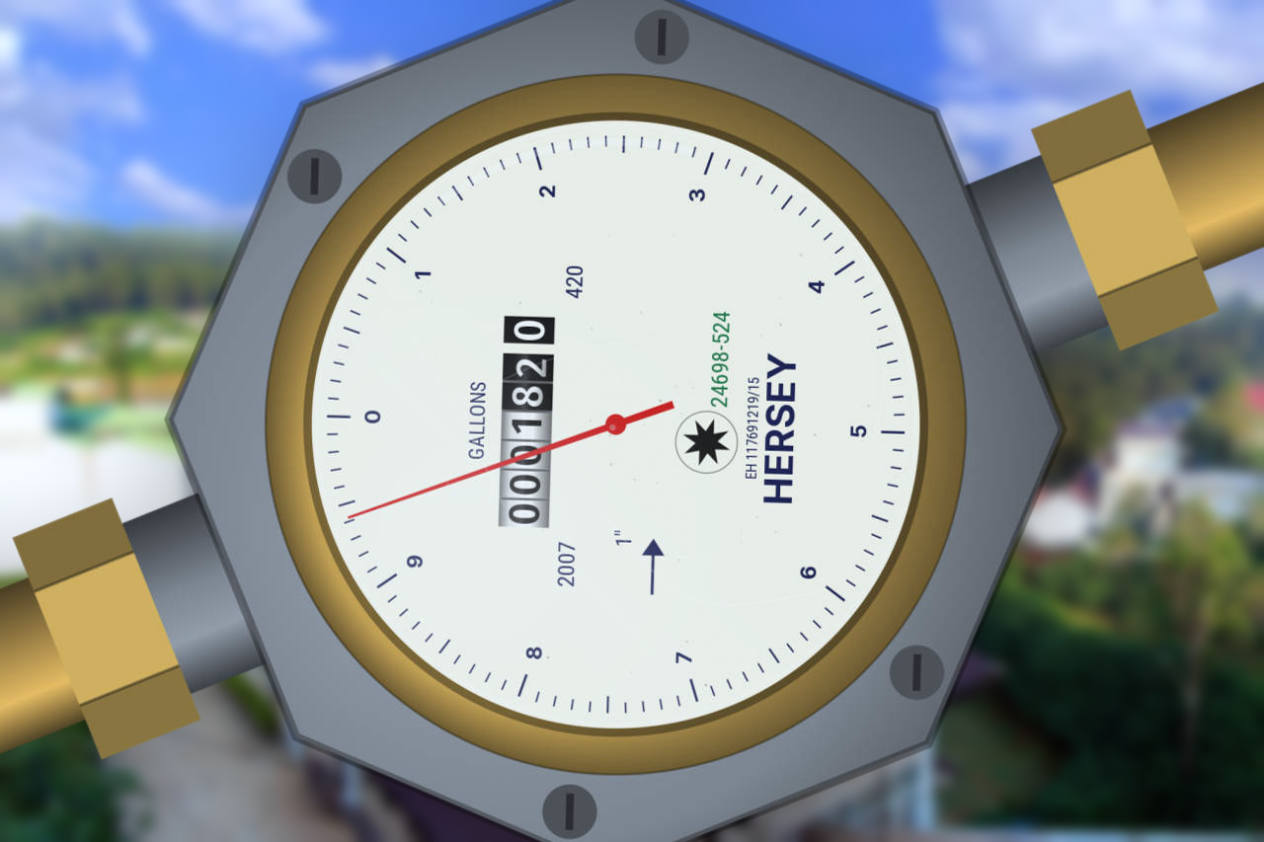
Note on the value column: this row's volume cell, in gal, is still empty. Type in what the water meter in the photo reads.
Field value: 1819.4 gal
